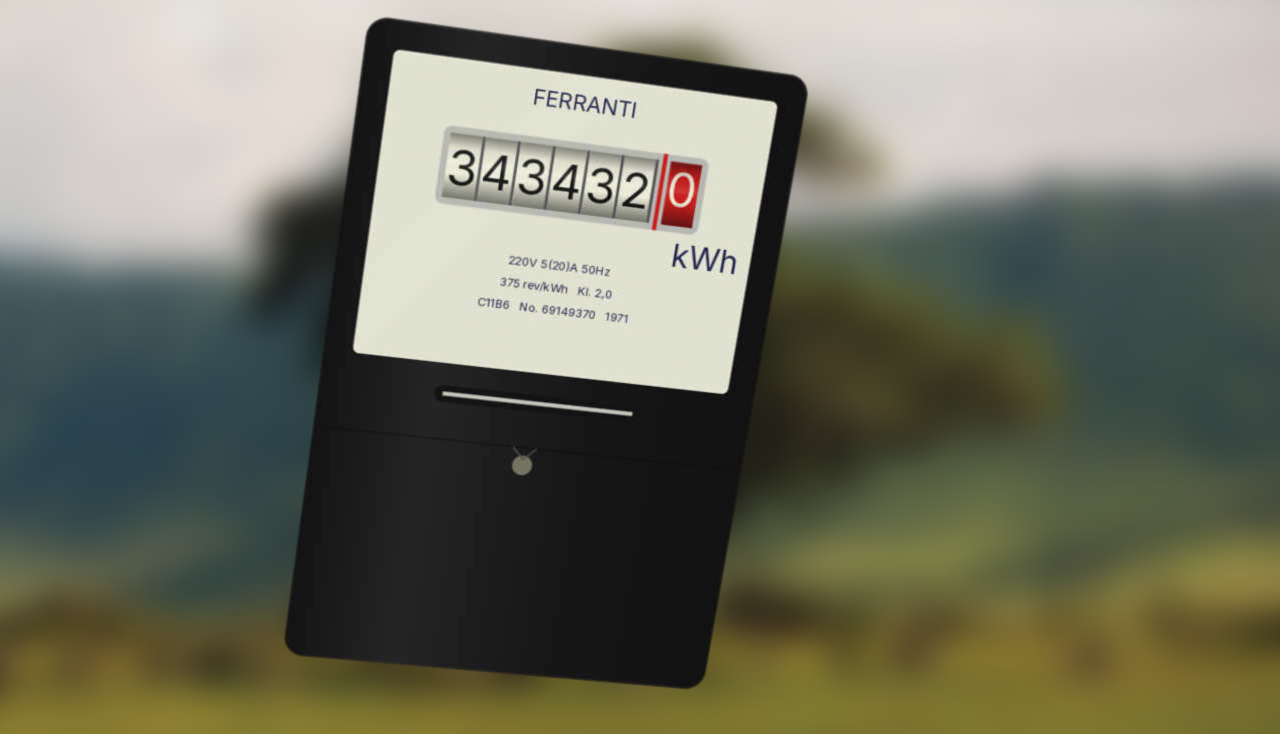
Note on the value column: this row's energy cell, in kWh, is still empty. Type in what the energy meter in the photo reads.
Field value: 343432.0 kWh
